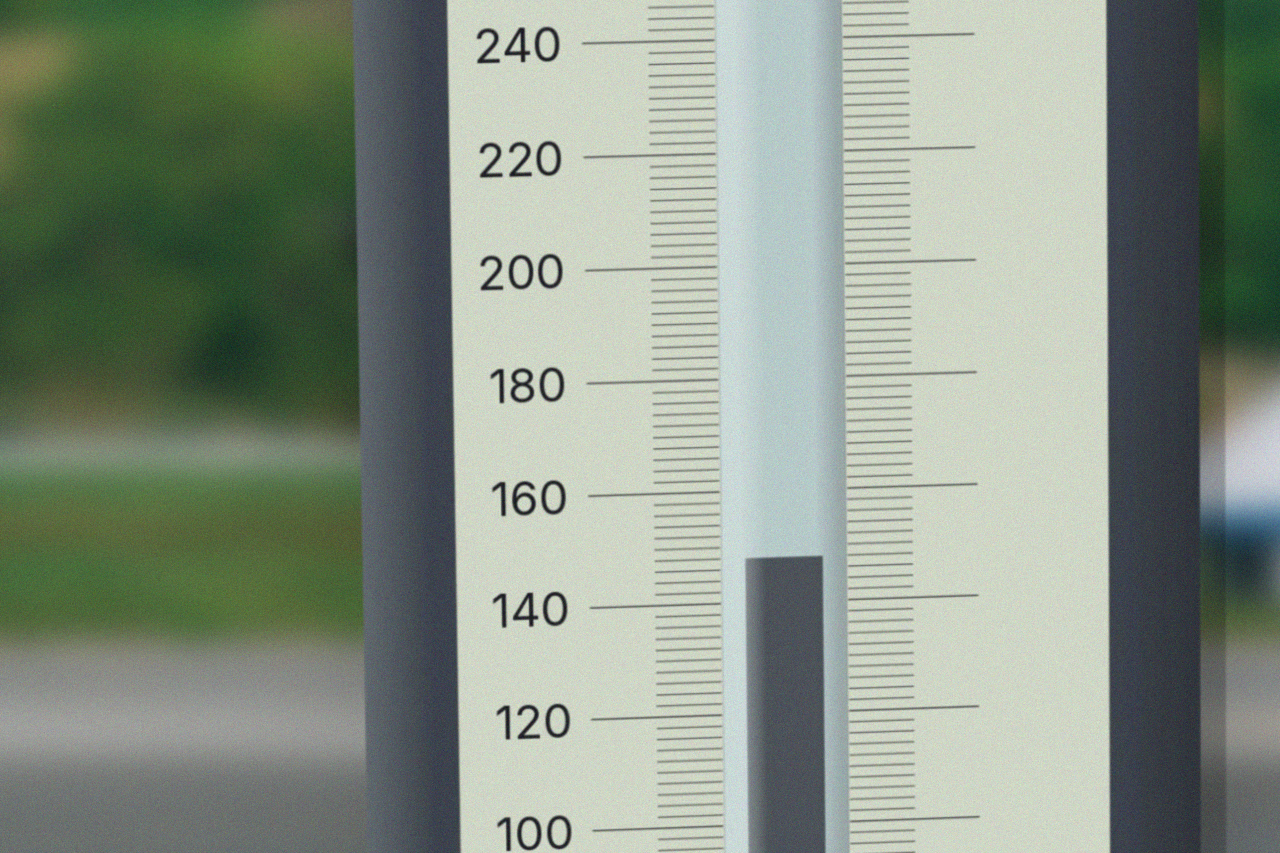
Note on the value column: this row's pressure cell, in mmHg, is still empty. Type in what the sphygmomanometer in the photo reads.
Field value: 148 mmHg
